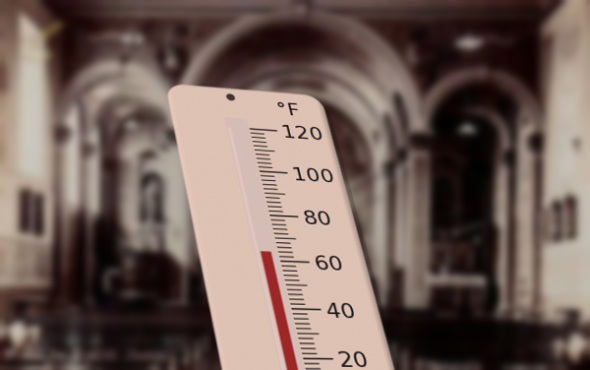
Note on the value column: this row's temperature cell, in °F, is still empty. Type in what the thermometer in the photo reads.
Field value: 64 °F
